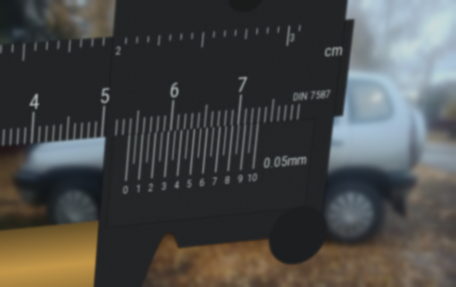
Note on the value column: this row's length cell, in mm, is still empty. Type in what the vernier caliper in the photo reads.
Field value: 54.0 mm
